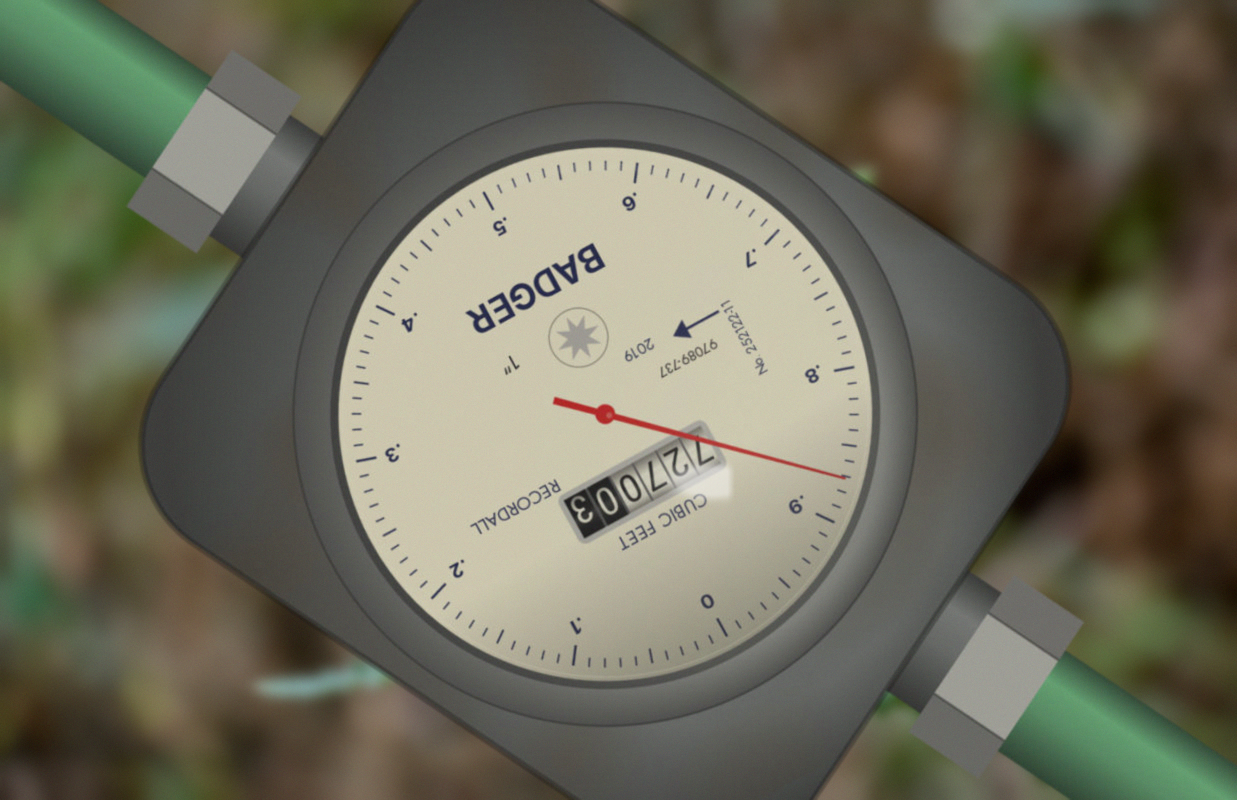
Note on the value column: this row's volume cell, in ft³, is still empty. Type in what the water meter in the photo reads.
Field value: 727002.87 ft³
